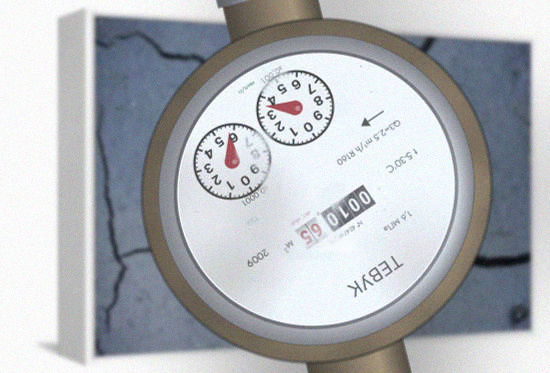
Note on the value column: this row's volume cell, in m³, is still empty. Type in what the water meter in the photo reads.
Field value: 10.6535 m³
